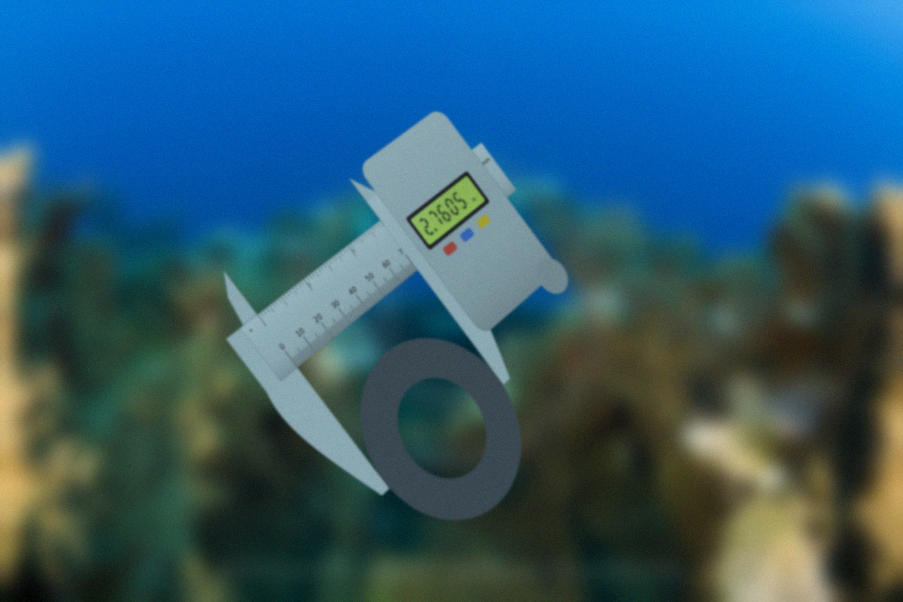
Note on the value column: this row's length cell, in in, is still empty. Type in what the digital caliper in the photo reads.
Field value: 2.7605 in
